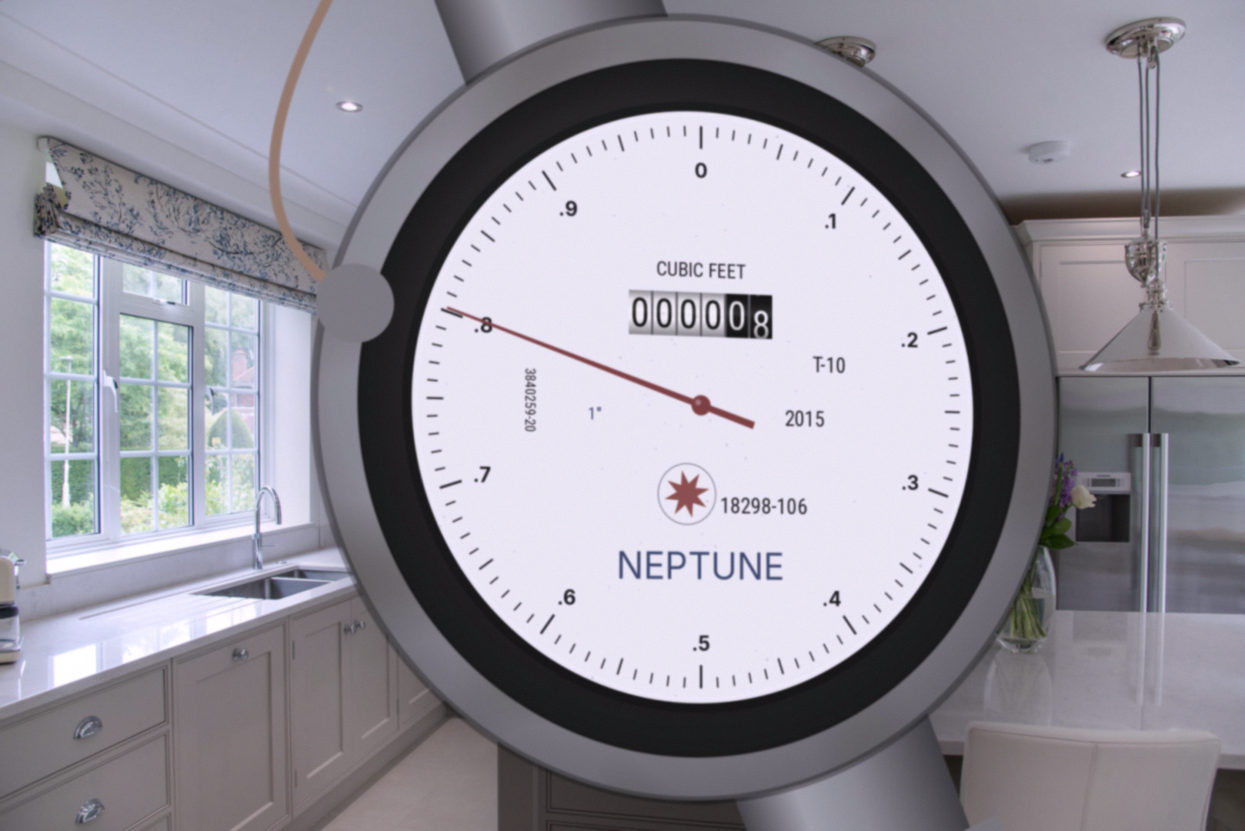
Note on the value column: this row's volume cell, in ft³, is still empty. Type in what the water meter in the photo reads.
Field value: 7.80 ft³
